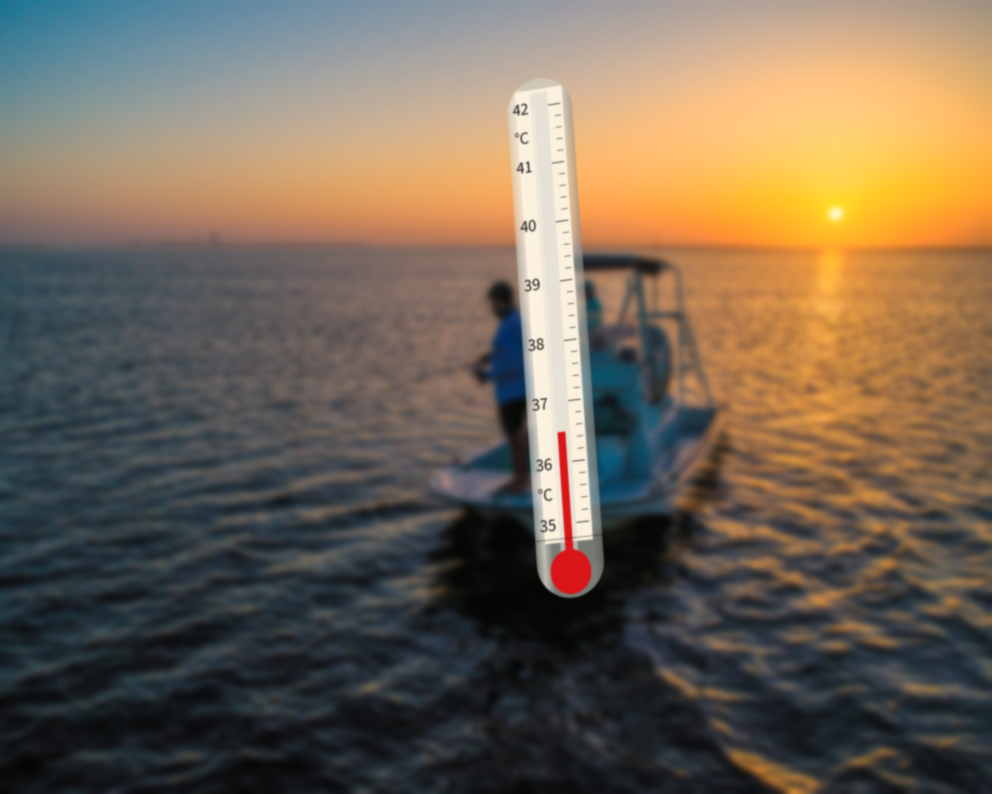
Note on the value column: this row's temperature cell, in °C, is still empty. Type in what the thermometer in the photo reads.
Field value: 36.5 °C
